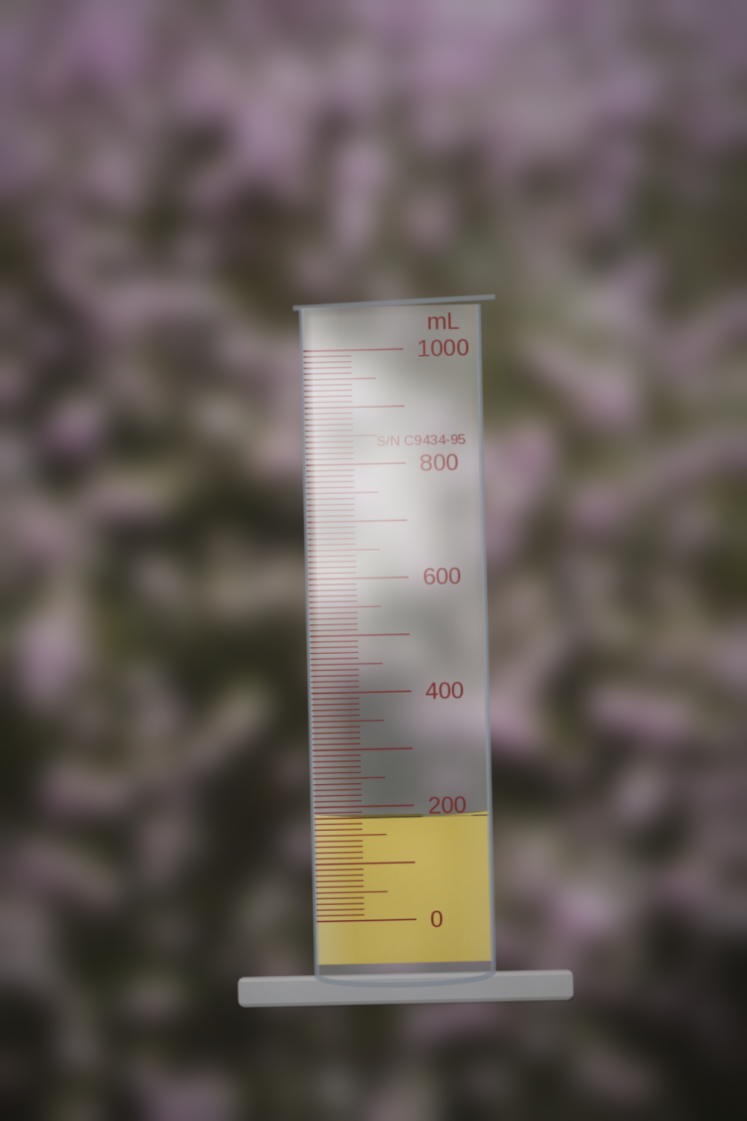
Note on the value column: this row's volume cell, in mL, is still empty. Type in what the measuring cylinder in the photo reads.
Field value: 180 mL
